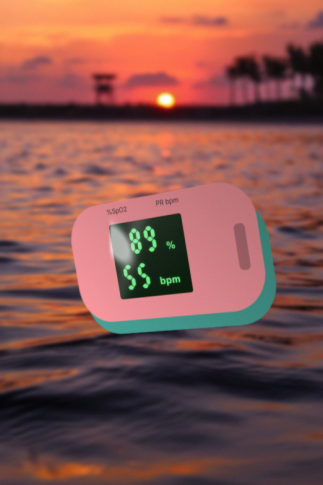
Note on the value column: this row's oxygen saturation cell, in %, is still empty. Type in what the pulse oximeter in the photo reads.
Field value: 89 %
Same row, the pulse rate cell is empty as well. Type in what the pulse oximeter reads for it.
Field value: 55 bpm
